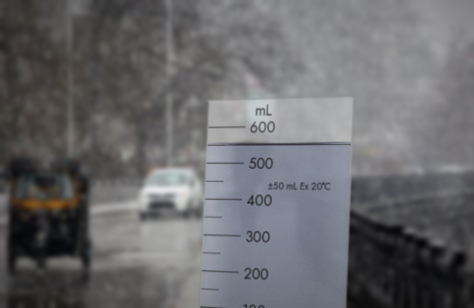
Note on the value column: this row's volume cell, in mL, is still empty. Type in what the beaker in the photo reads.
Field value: 550 mL
